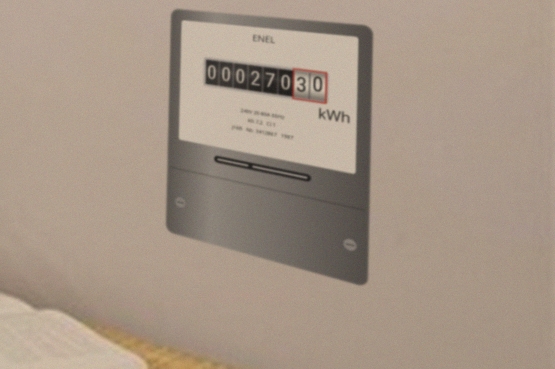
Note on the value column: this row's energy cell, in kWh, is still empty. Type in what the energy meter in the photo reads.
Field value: 270.30 kWh
